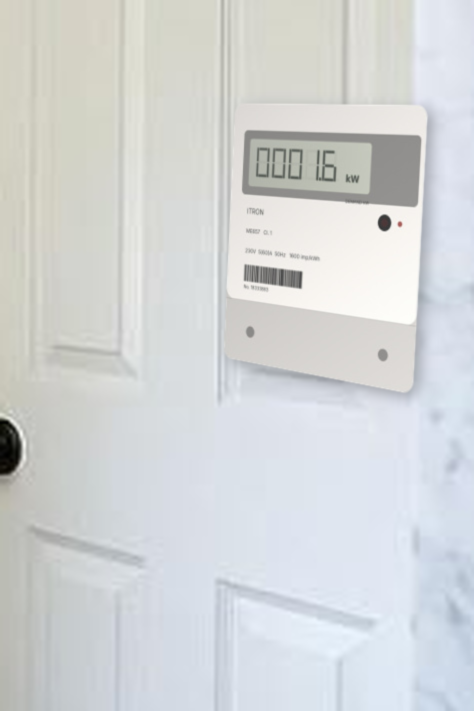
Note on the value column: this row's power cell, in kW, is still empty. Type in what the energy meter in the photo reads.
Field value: 1.6 kW
